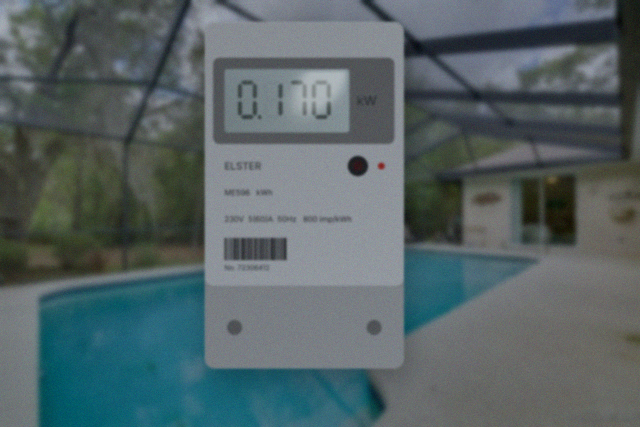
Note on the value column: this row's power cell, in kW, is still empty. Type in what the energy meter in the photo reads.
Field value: 0.170 kW
